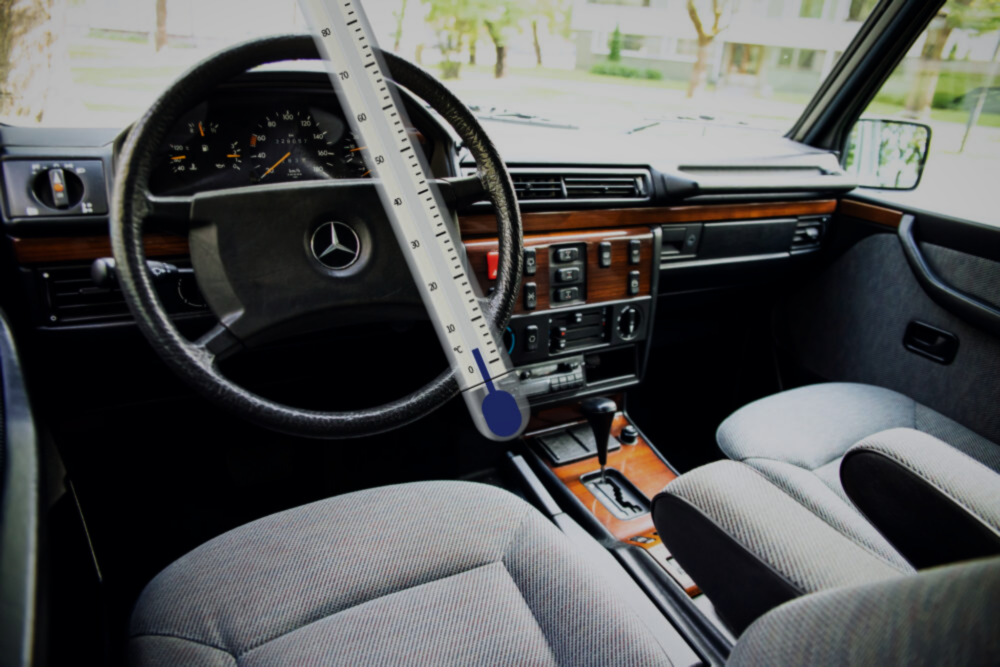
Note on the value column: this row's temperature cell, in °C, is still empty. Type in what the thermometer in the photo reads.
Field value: 4 °C
